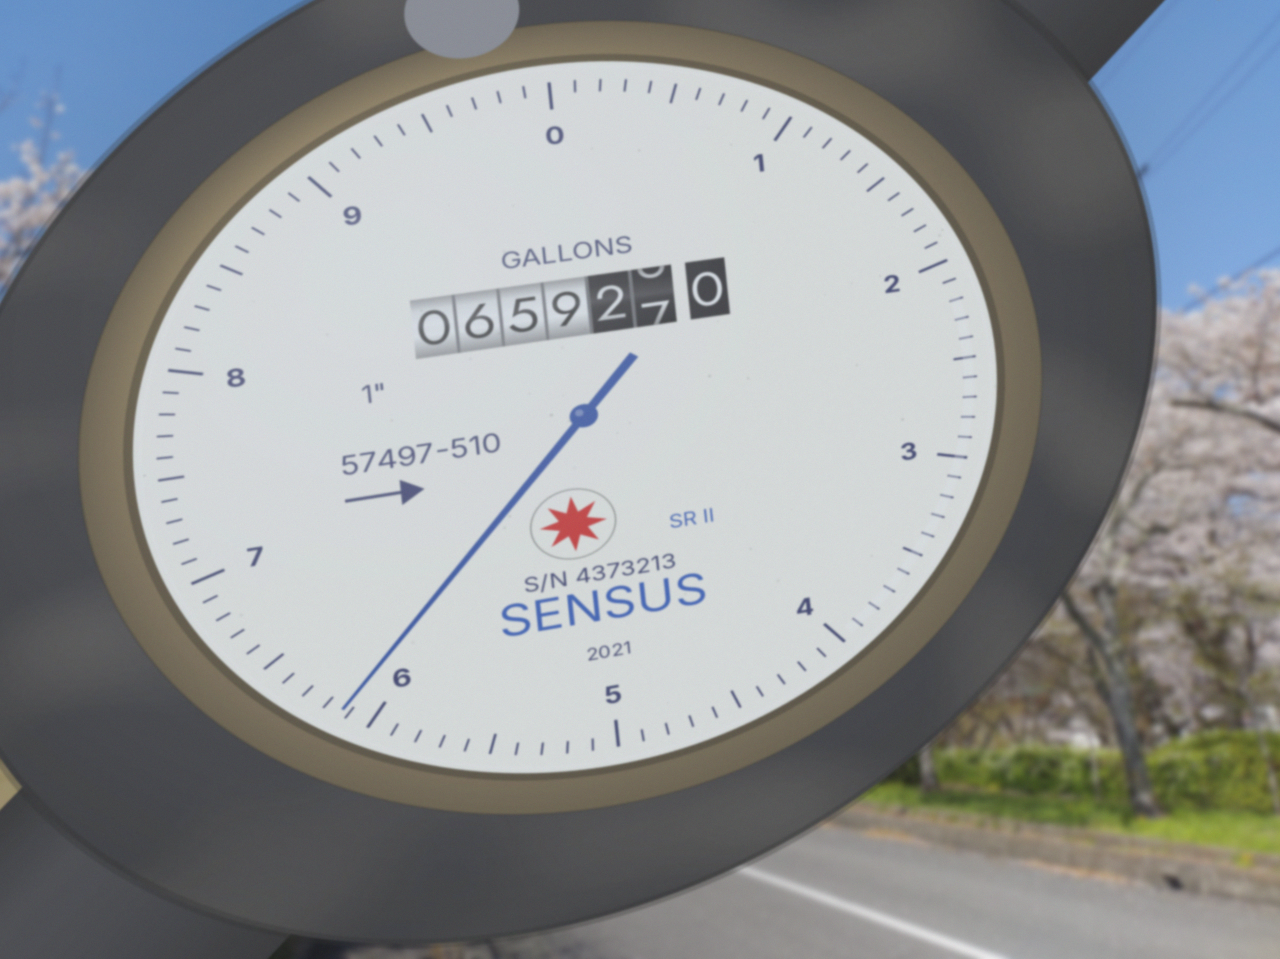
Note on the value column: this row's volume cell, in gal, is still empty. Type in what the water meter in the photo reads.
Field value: 659266.1 gal
